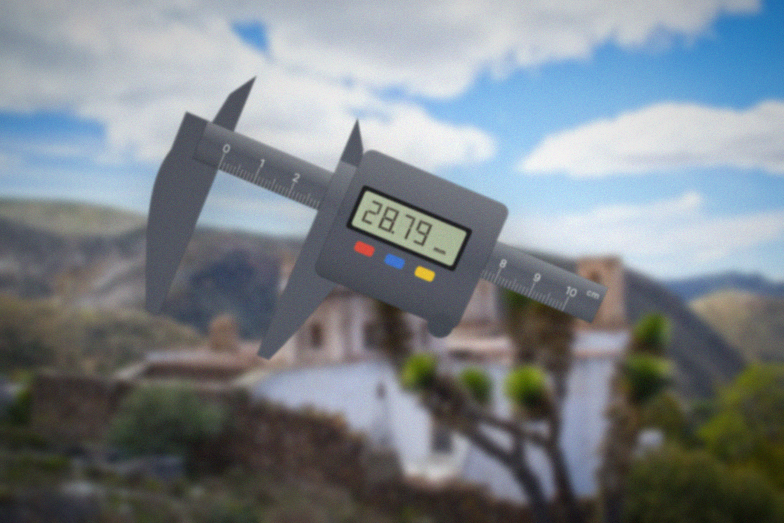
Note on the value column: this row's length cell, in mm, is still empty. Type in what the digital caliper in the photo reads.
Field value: 28.79 mm
